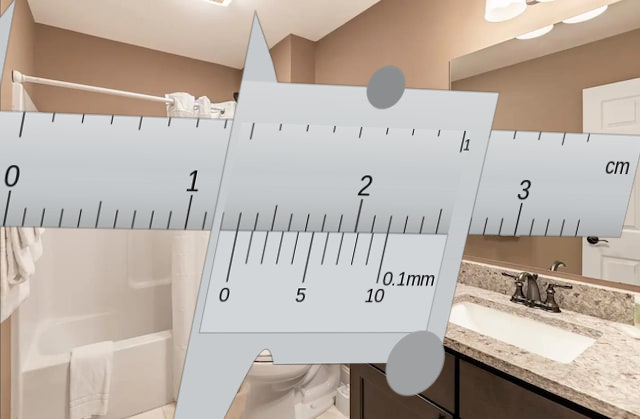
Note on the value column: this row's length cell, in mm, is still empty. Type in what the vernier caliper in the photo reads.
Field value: 13.0 mm
